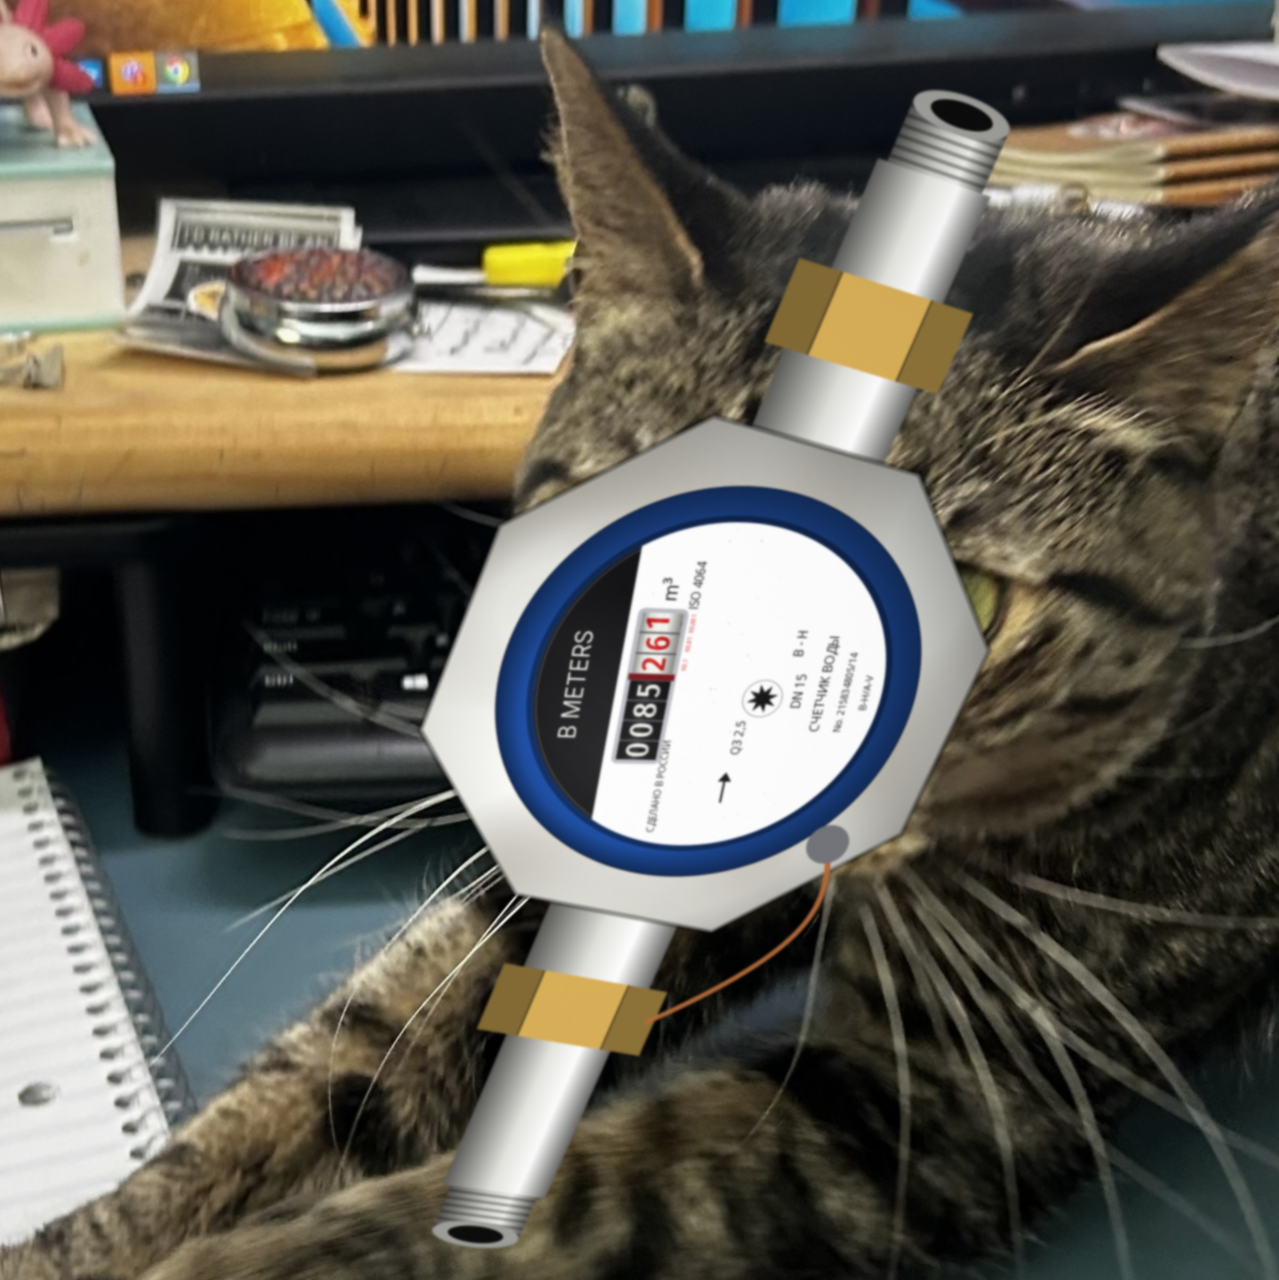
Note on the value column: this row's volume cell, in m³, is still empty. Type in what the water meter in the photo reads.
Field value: 85.261 m³
